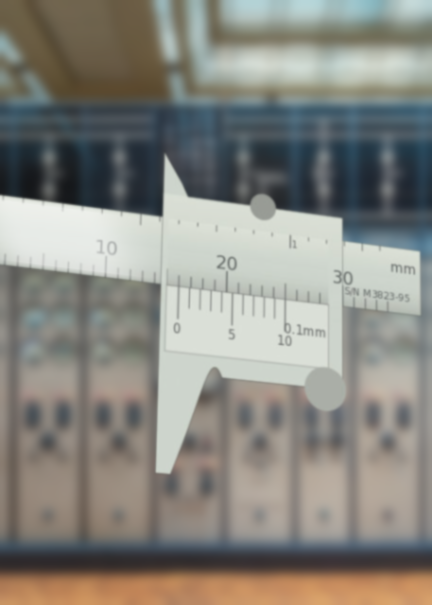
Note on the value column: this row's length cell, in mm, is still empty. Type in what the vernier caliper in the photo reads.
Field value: 16.0 mm
